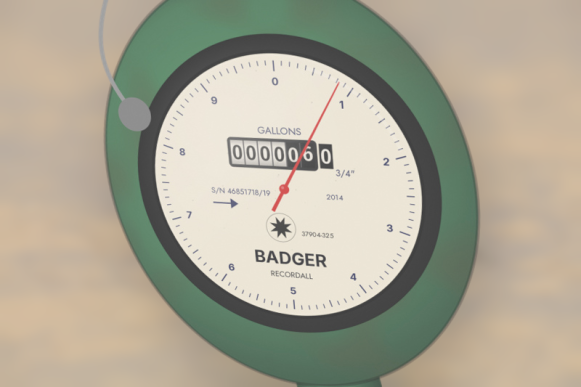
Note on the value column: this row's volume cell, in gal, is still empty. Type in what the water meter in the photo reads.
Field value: 60.8 gal
